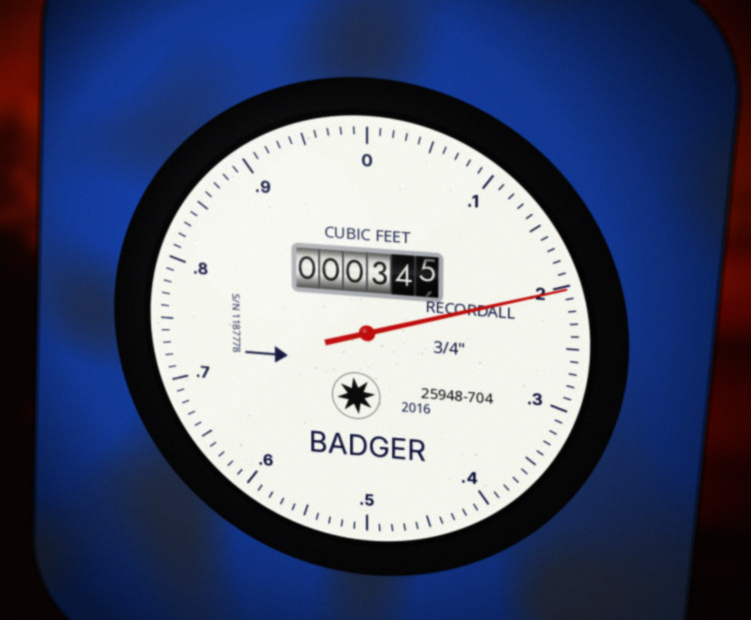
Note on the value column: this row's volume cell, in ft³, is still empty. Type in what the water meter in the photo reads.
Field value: 345.20 ft³
